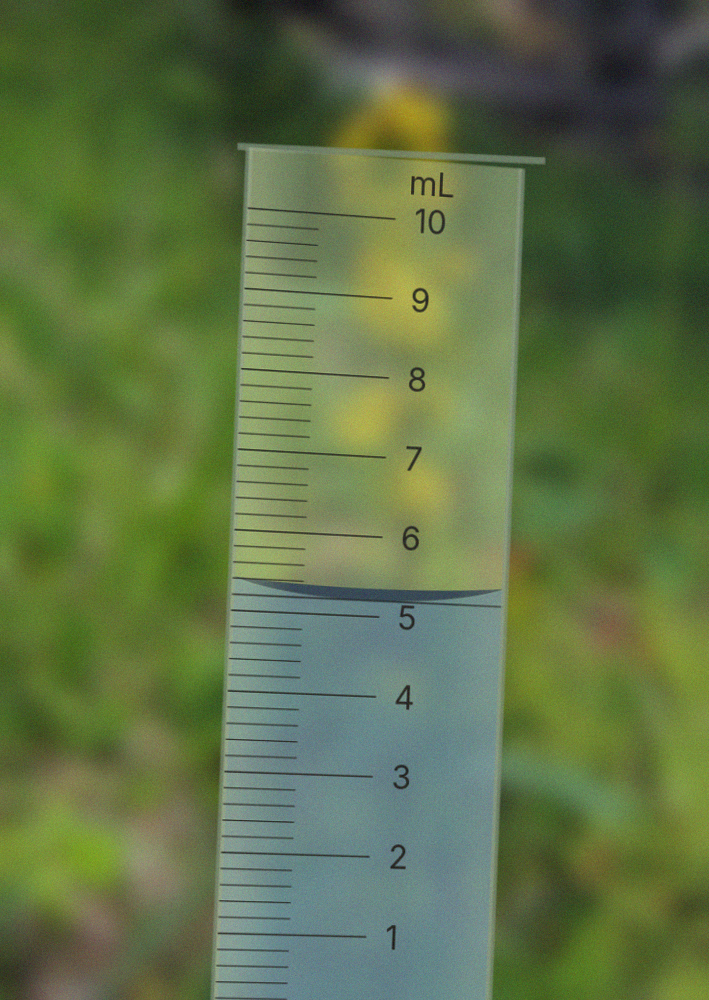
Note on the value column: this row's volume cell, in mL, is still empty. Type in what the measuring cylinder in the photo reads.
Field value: 5.2 mL
